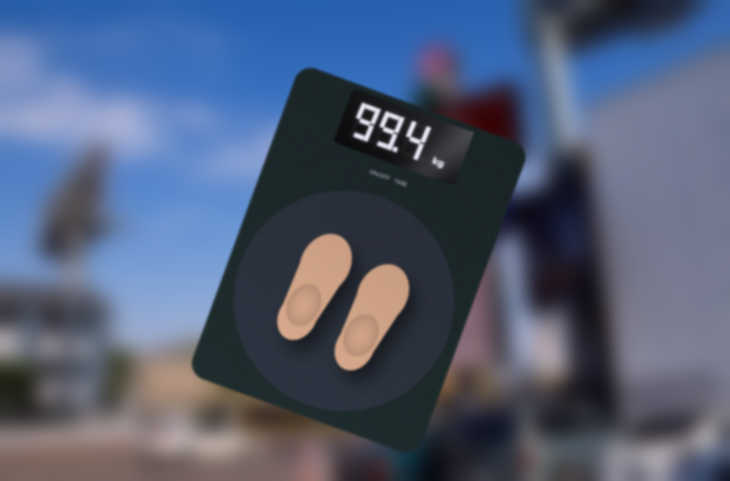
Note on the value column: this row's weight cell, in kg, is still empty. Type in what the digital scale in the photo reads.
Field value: 99.4 kg
